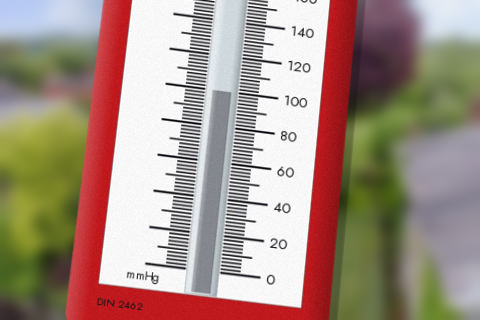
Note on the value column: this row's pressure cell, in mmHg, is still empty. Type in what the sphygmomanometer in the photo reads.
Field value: 100 mmHg
